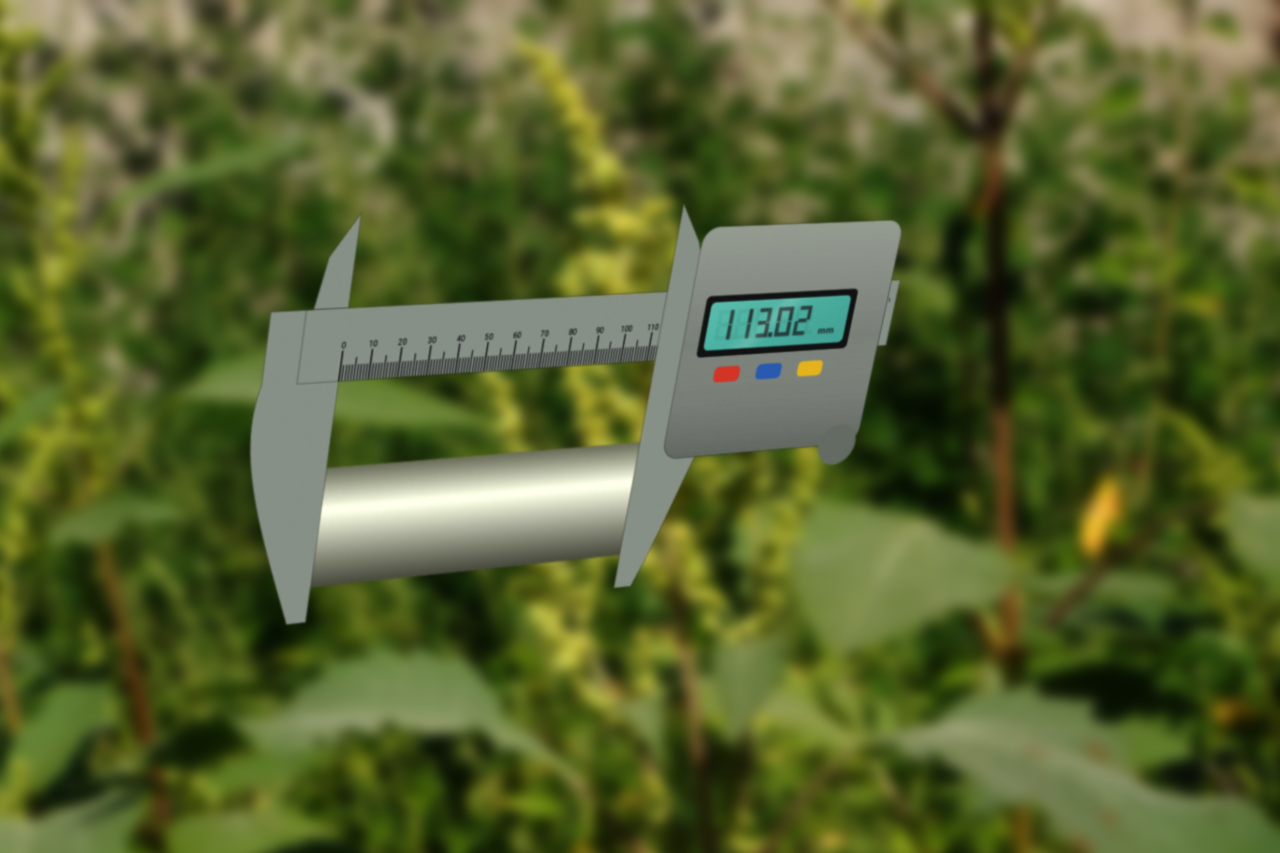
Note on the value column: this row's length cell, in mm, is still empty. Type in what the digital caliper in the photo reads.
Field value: 113.02 mm
